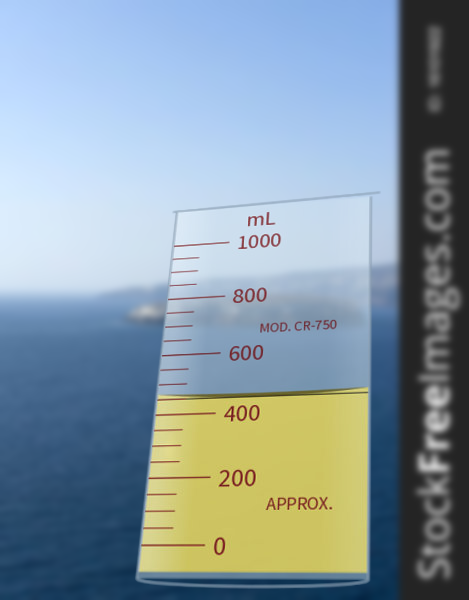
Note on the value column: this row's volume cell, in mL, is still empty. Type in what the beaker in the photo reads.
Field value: 450 mL
